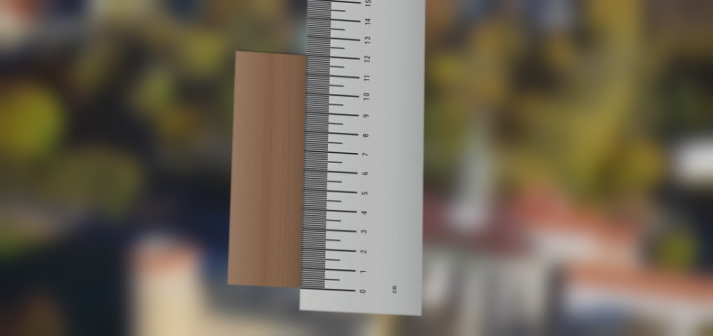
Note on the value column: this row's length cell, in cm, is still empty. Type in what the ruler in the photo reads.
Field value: 12 cm
